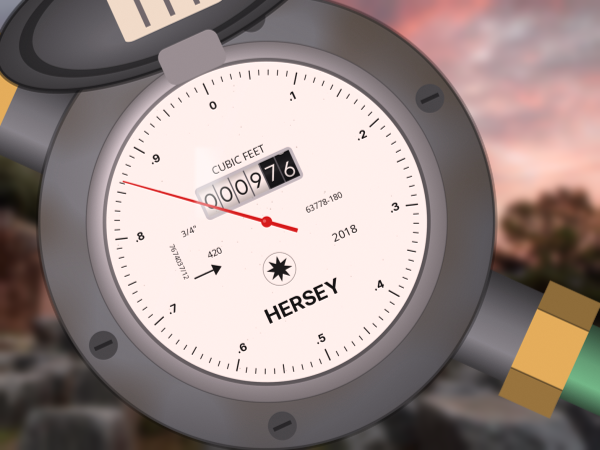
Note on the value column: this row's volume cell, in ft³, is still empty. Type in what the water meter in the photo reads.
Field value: 975.86 ft³
